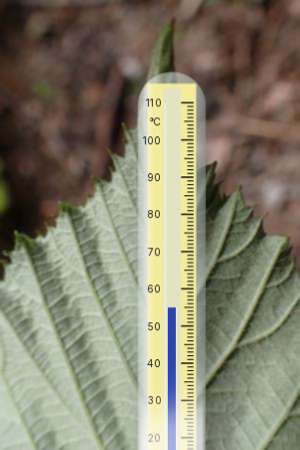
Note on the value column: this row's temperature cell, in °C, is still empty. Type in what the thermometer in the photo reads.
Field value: 55 °C
